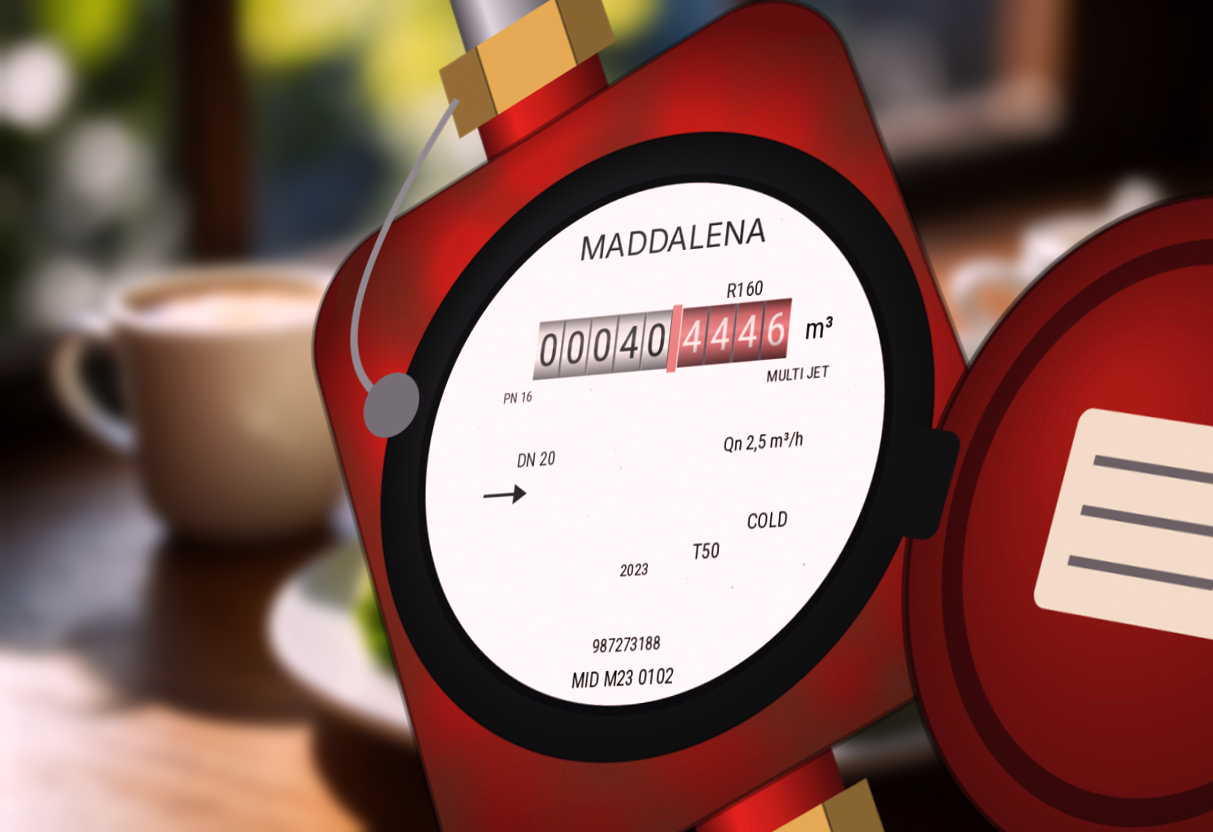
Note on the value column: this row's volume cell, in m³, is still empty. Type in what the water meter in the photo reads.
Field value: 40.4446 m³
